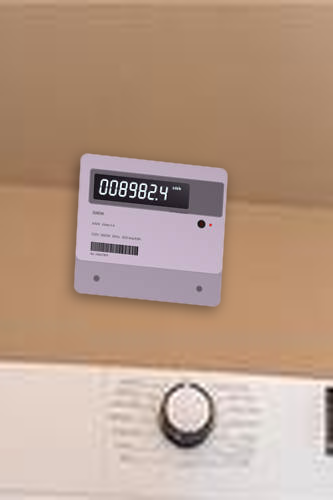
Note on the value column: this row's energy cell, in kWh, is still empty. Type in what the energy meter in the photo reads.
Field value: 8982.4 kWh
